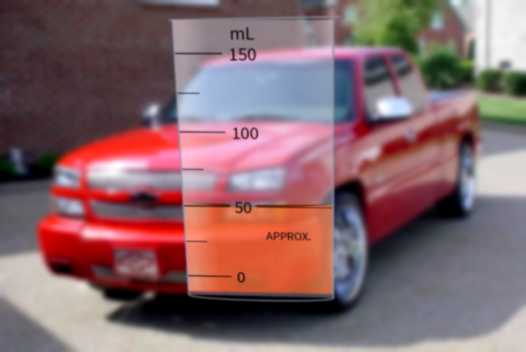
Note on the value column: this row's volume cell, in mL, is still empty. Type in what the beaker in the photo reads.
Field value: 50 mL
